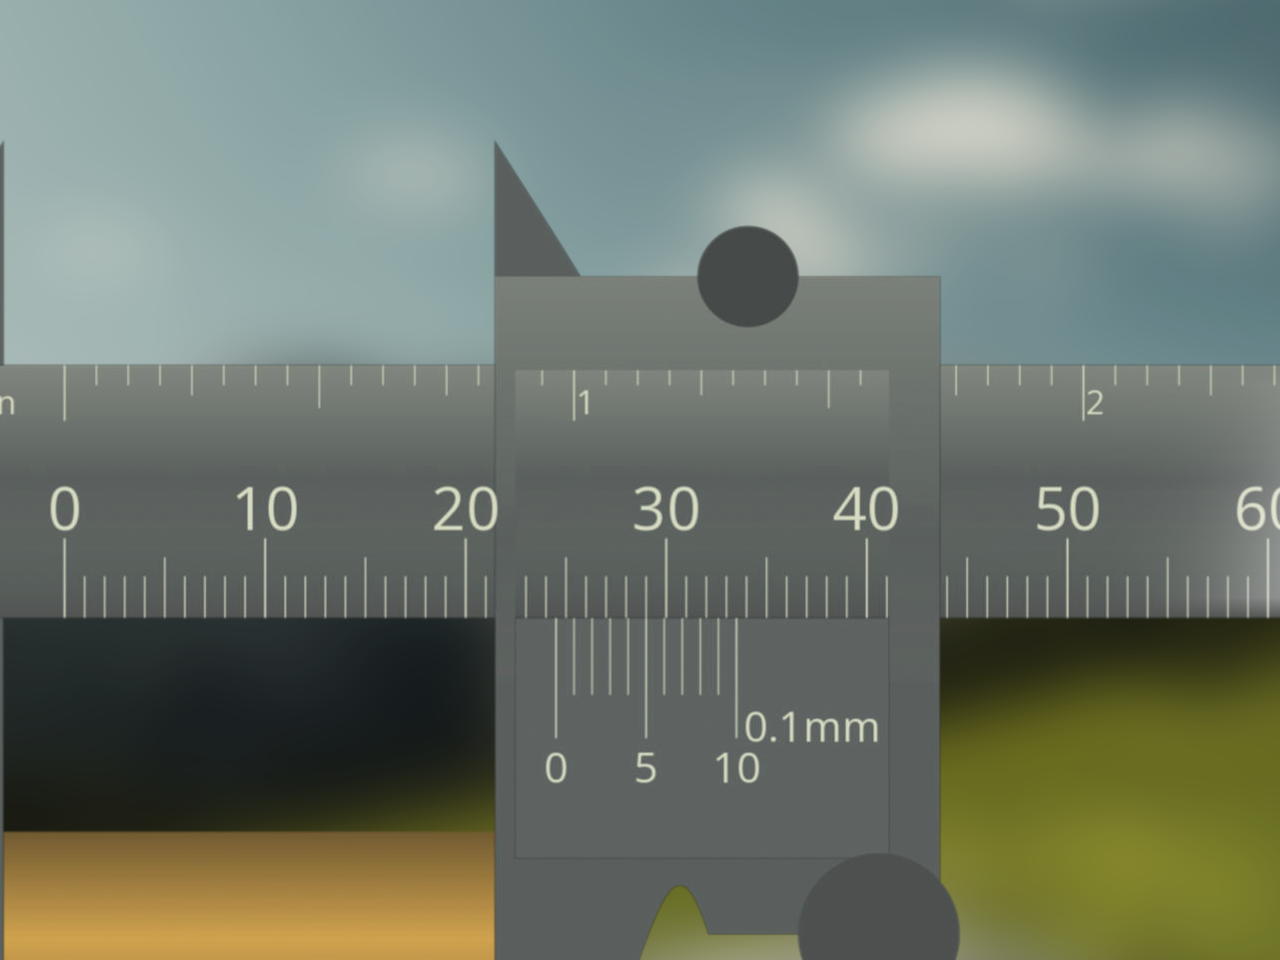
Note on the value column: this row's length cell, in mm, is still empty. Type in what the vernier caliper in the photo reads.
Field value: 24.5 mm
